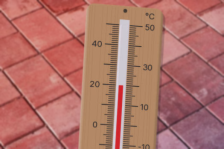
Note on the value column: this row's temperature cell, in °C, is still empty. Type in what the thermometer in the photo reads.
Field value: 20 °C
